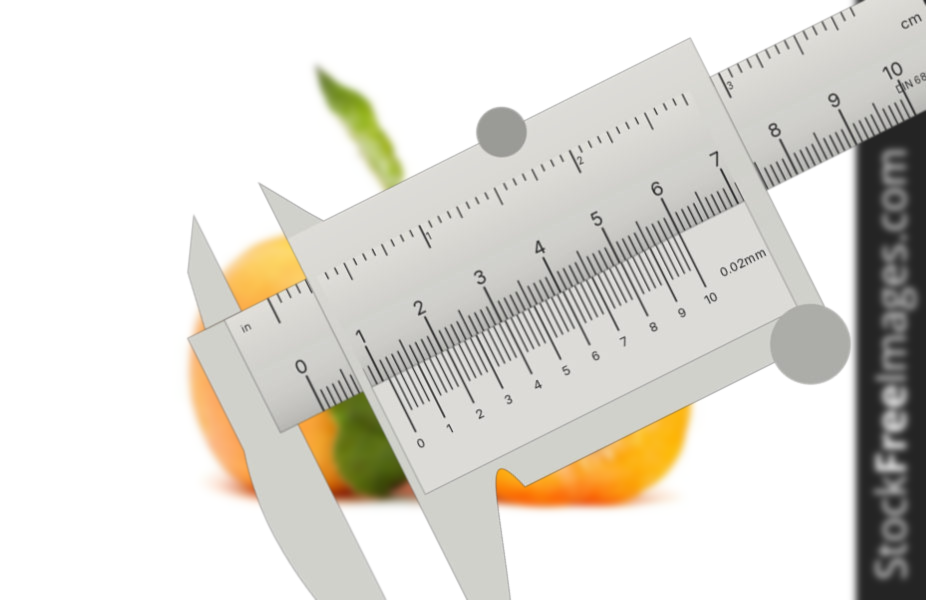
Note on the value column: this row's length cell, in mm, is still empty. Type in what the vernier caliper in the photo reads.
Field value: 11.0 mm
